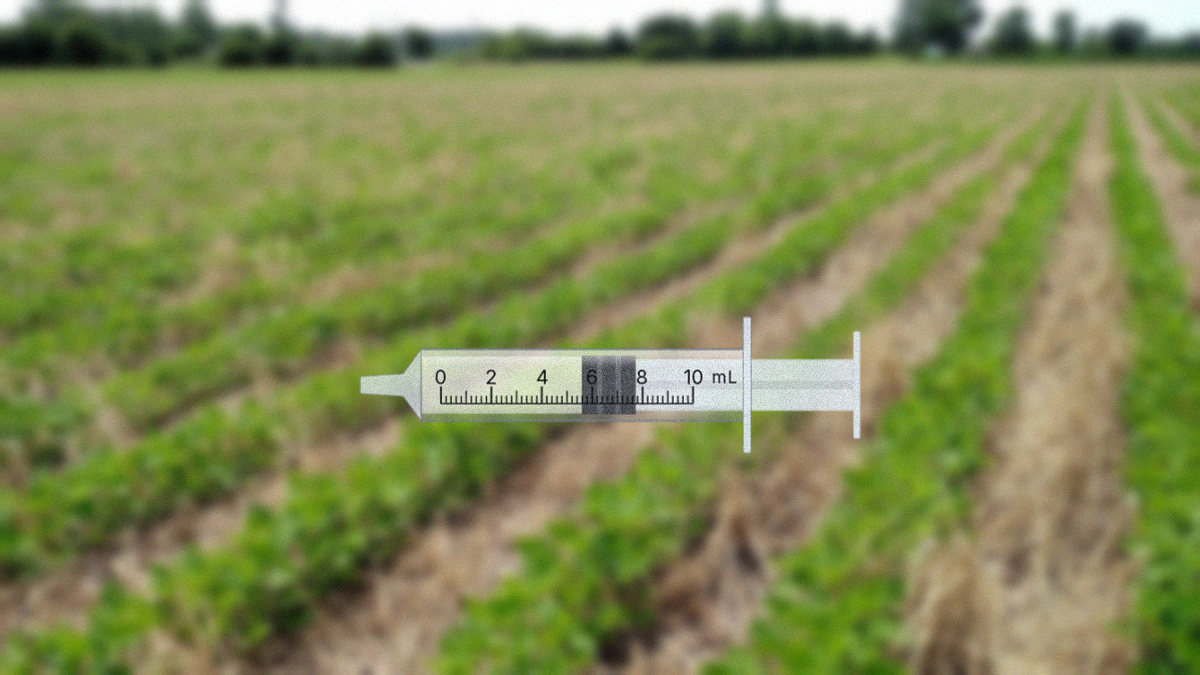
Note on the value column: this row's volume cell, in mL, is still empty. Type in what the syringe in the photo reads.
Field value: 5.6 mL
